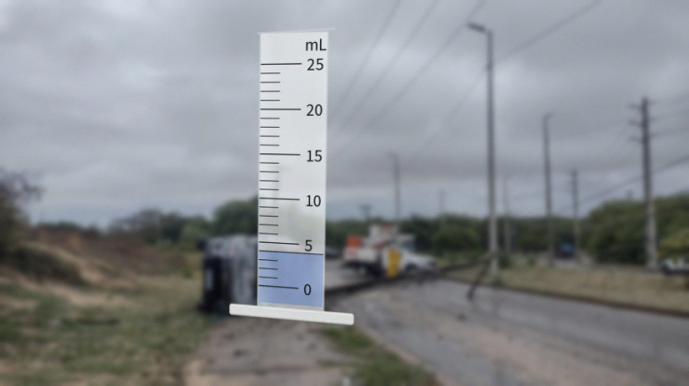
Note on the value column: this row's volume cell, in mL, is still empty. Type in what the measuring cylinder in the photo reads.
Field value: 4 mL
